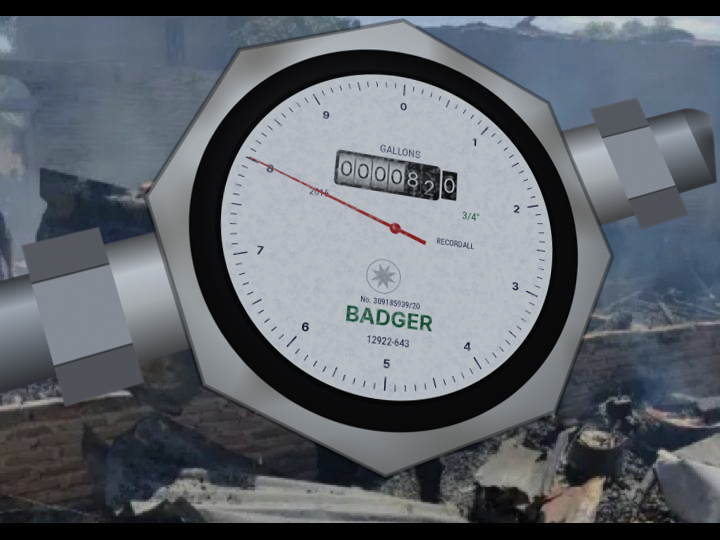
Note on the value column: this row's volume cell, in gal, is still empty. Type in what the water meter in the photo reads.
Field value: 818.0 gal
